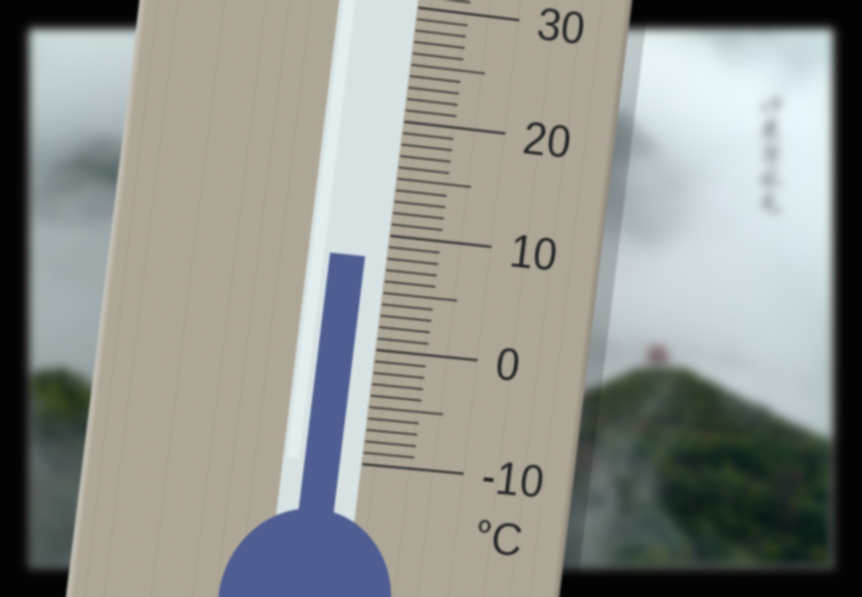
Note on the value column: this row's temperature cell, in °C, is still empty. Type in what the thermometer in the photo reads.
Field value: 8 °C
